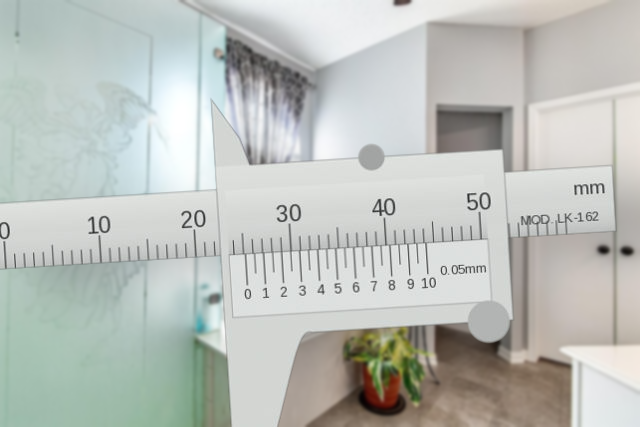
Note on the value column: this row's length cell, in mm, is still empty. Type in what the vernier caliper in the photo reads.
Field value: 25.2 mm
